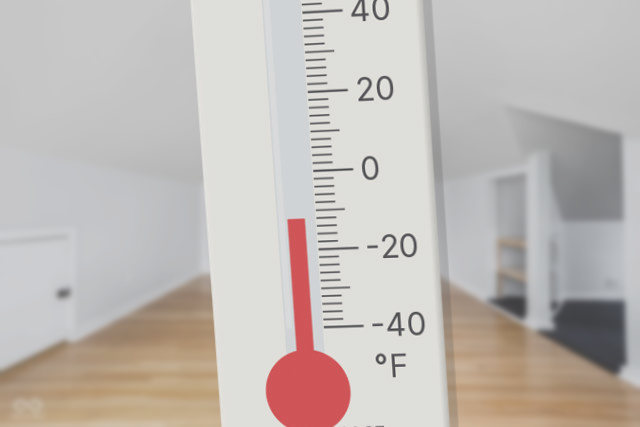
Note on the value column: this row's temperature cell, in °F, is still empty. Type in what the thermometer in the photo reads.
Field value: -12 °F
